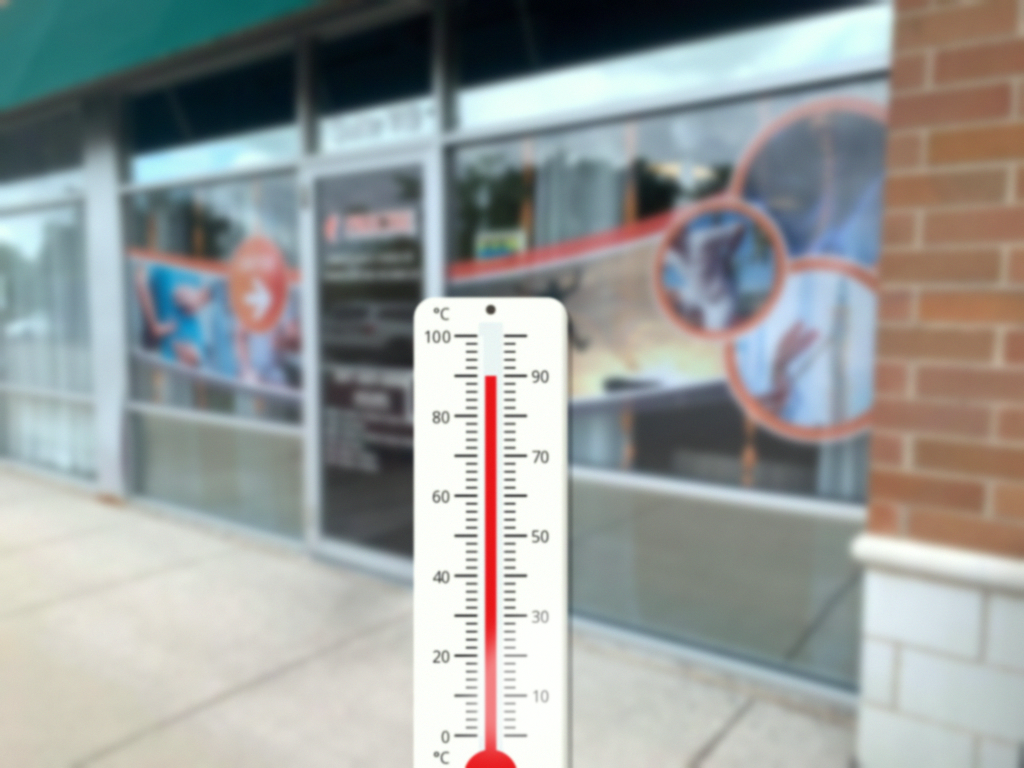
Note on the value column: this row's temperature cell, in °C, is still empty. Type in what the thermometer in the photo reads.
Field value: 90 °C
